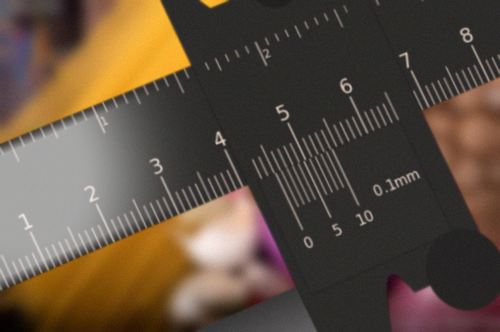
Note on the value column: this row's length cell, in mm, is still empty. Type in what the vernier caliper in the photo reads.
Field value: 45.2 mm
